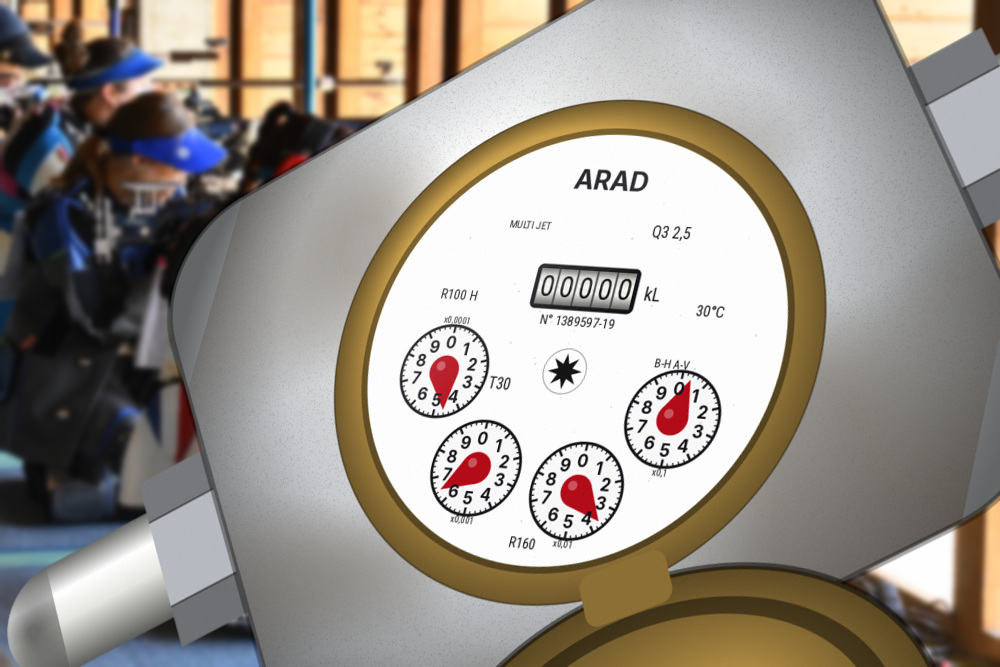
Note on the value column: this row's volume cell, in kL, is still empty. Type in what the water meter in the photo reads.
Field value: 0.0364 kL
